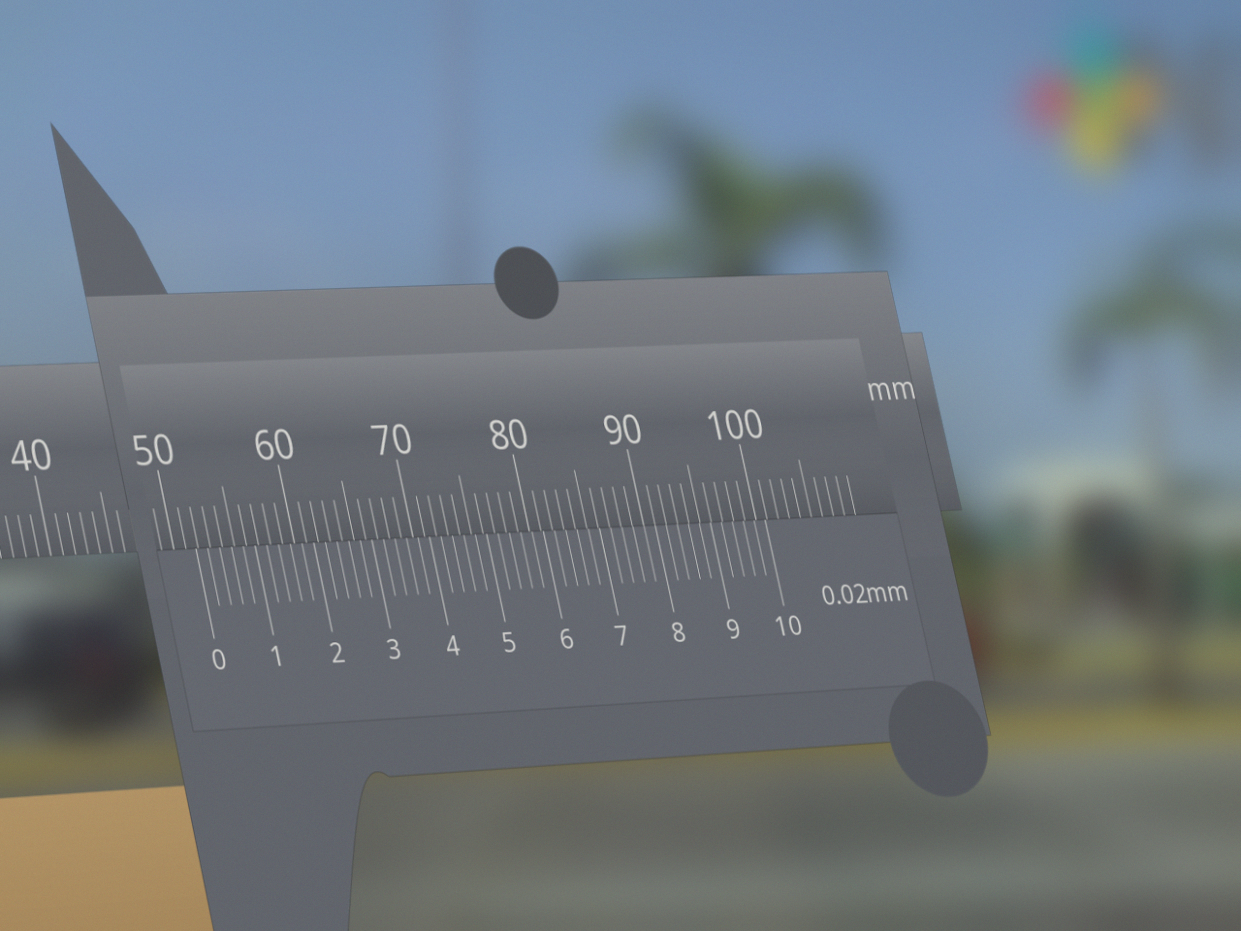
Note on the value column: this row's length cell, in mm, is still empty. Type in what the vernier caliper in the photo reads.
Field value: 51.8 mm
